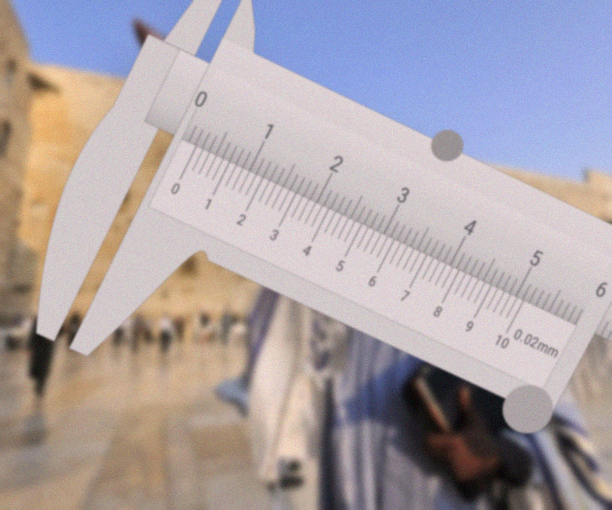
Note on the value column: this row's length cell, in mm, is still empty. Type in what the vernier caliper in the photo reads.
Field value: 2.2 mm
